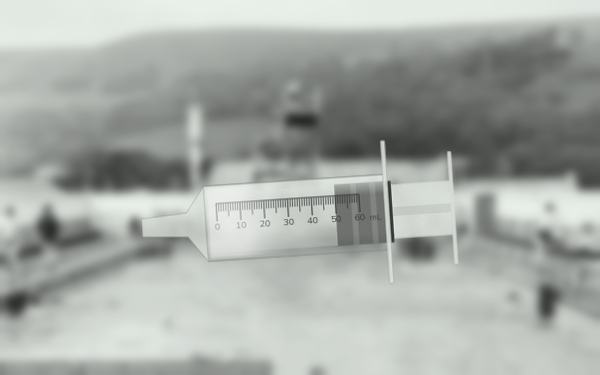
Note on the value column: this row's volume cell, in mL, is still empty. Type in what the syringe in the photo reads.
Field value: 50 mL
